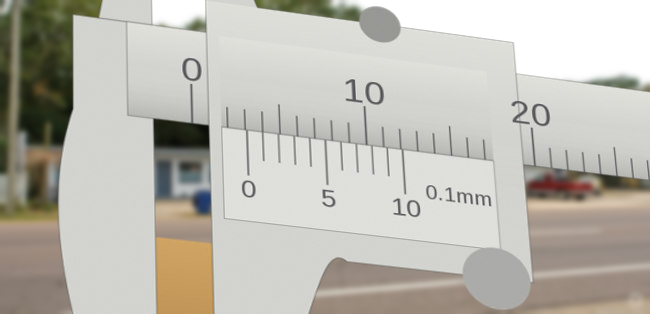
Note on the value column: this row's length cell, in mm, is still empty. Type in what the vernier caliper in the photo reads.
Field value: 3.1 mm
